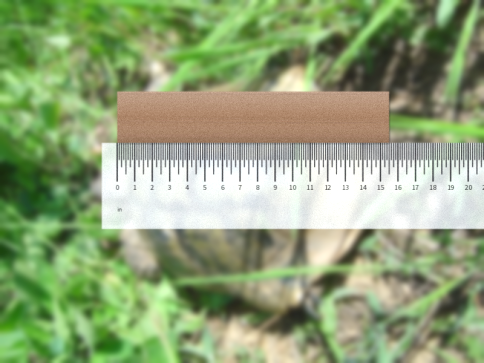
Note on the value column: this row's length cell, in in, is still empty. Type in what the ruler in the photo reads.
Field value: 15.5 in
